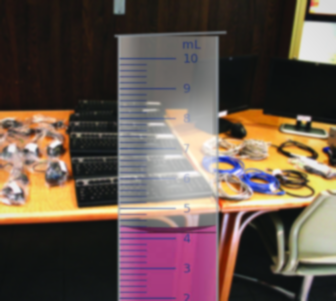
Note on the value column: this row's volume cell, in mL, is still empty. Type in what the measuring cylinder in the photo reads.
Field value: 4.2 mL
